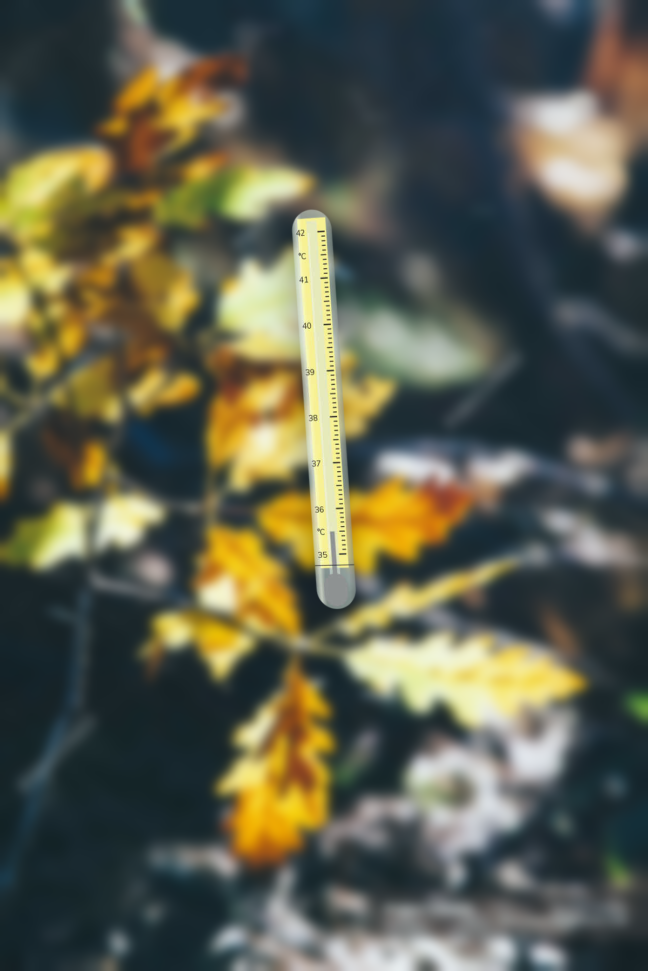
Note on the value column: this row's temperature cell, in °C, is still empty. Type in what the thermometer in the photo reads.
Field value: 35.5 °C
